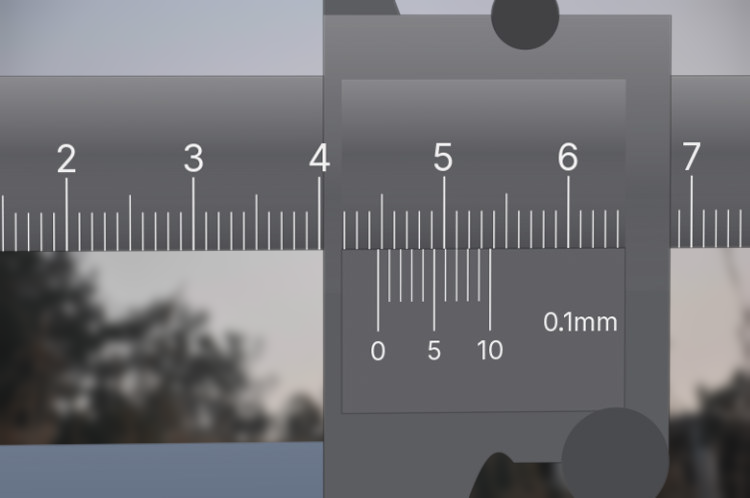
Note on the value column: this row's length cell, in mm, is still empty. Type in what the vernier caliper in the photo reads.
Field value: 44.7 mm
